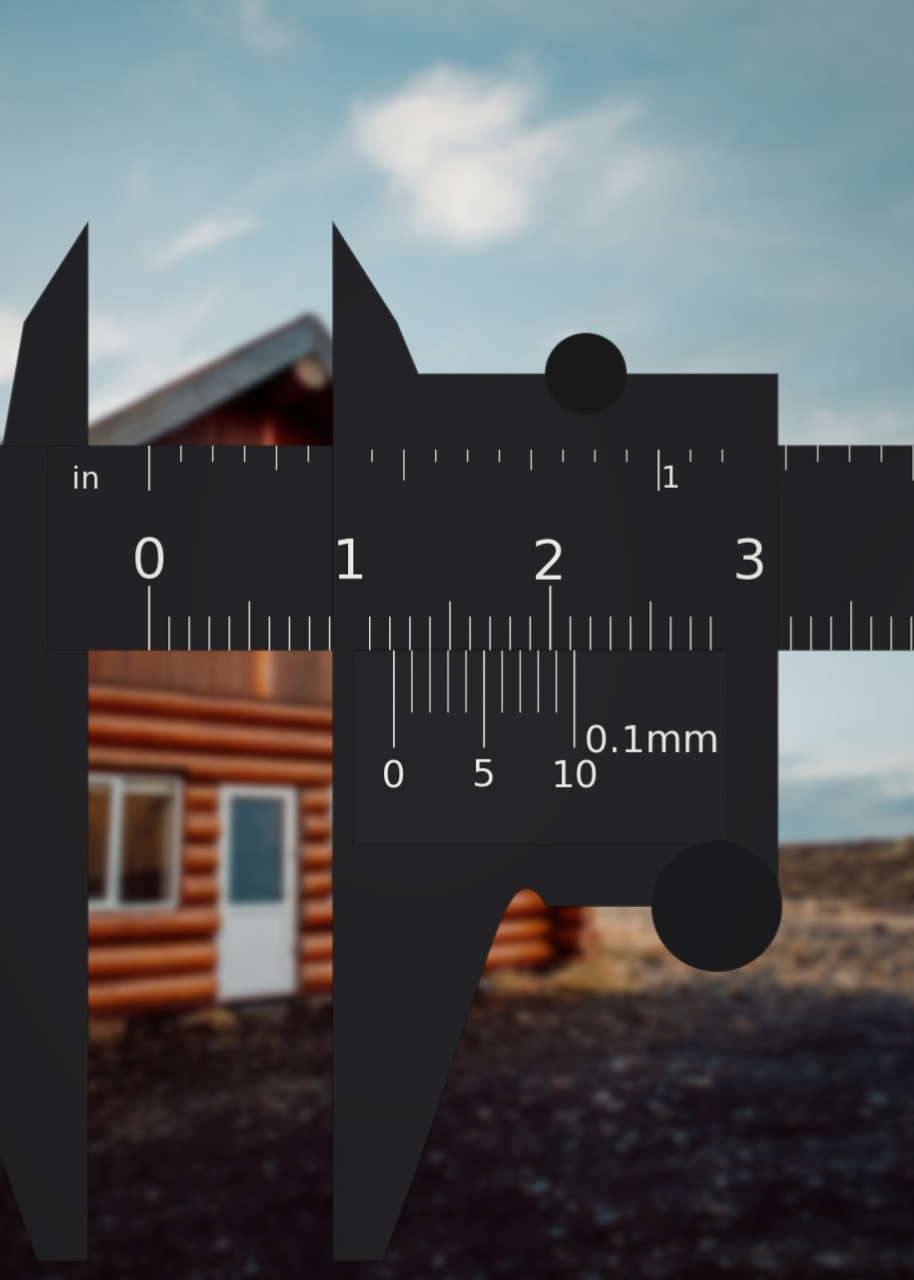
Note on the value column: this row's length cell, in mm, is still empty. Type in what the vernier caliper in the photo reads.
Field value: 12.2 mm
